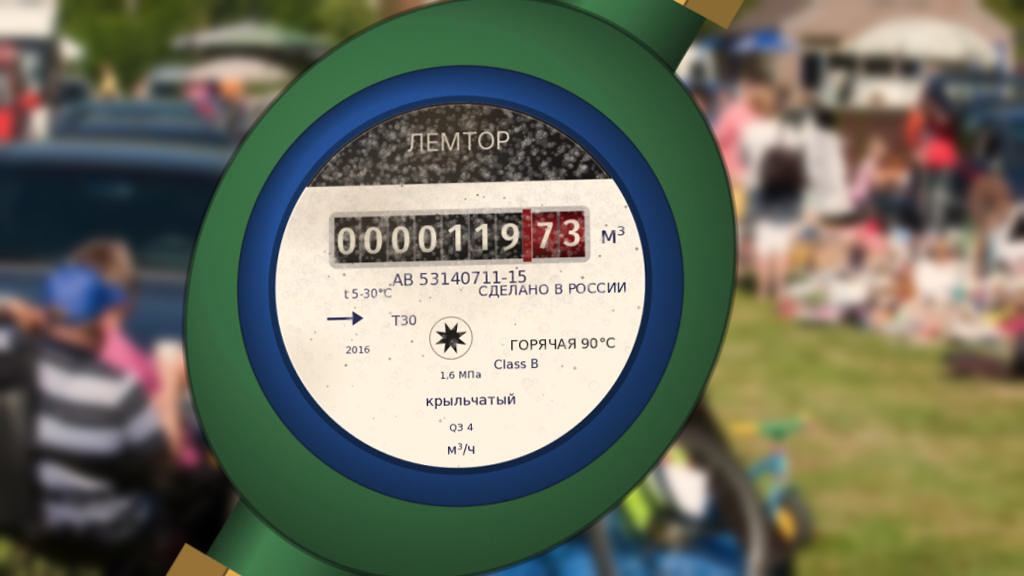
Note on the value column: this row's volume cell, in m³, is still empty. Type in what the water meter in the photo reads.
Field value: 119.73 m³
